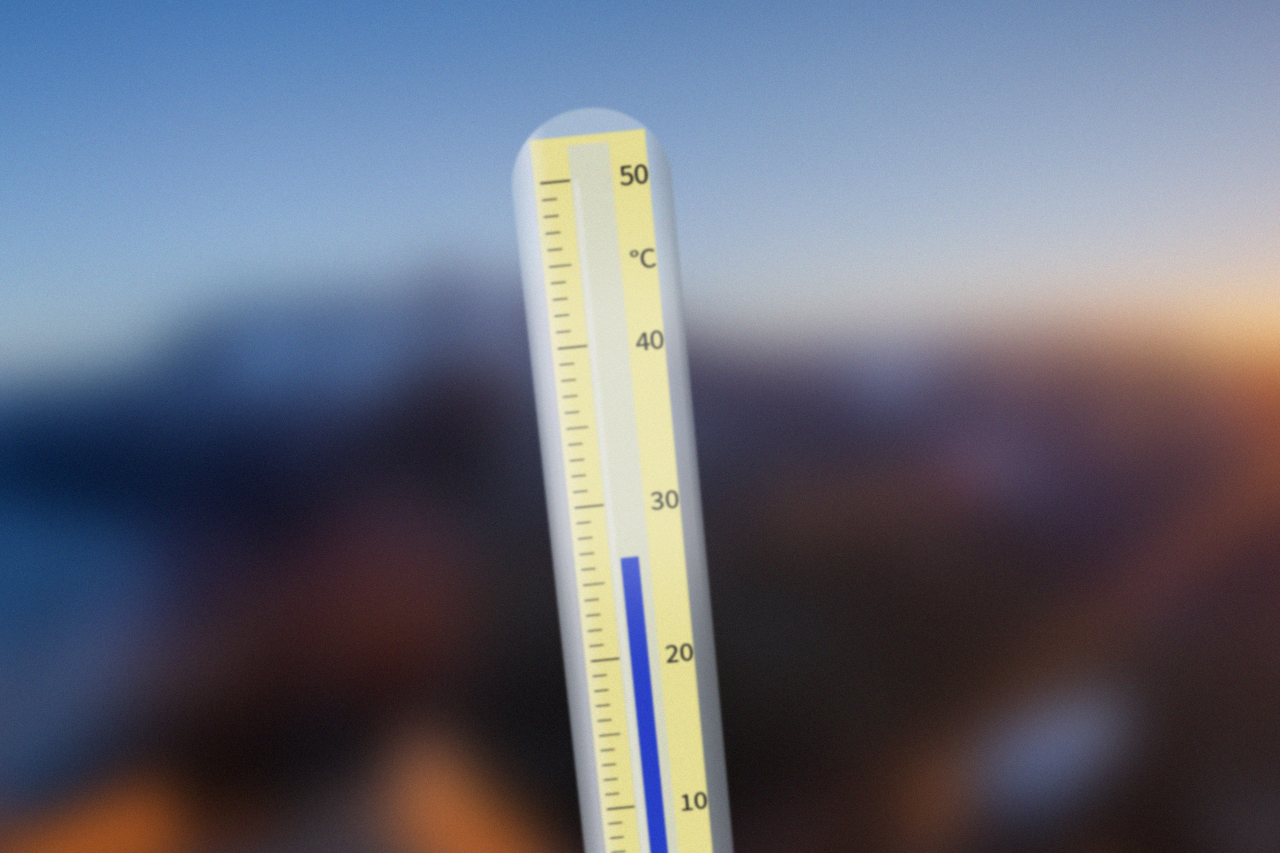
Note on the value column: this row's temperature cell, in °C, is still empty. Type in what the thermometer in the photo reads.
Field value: 26.5 °C
